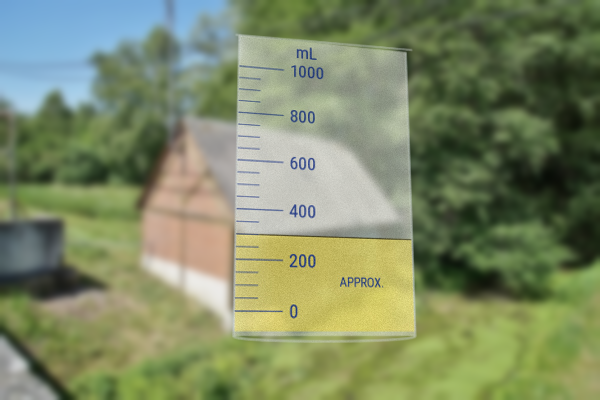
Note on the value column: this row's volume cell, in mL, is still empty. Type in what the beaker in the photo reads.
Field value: 300 mL
